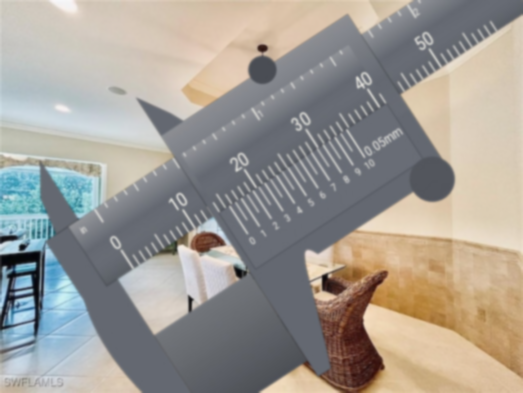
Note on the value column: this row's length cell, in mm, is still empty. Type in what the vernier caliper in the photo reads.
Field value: 15.6 mm
